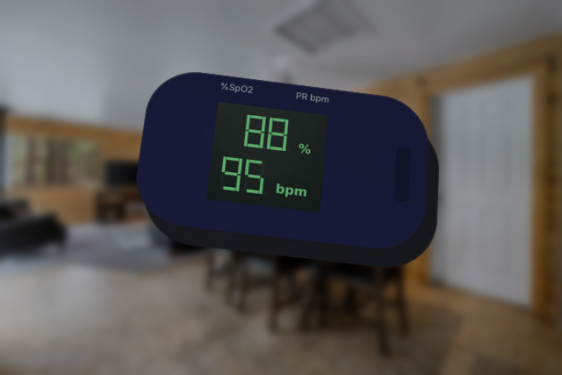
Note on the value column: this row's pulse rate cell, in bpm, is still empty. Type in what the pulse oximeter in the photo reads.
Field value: 95 bpm
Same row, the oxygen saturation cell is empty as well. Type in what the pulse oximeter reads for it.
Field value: 88 %
